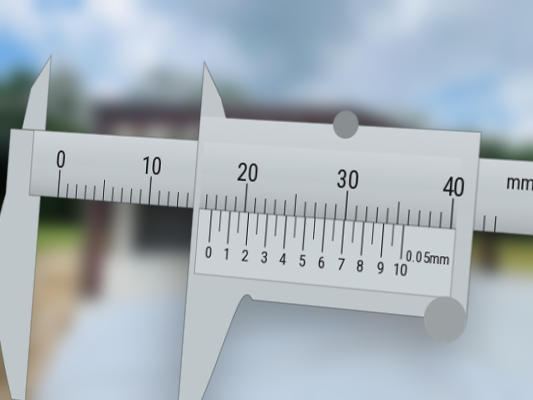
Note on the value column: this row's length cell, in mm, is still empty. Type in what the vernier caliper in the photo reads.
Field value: 16.6 mm
